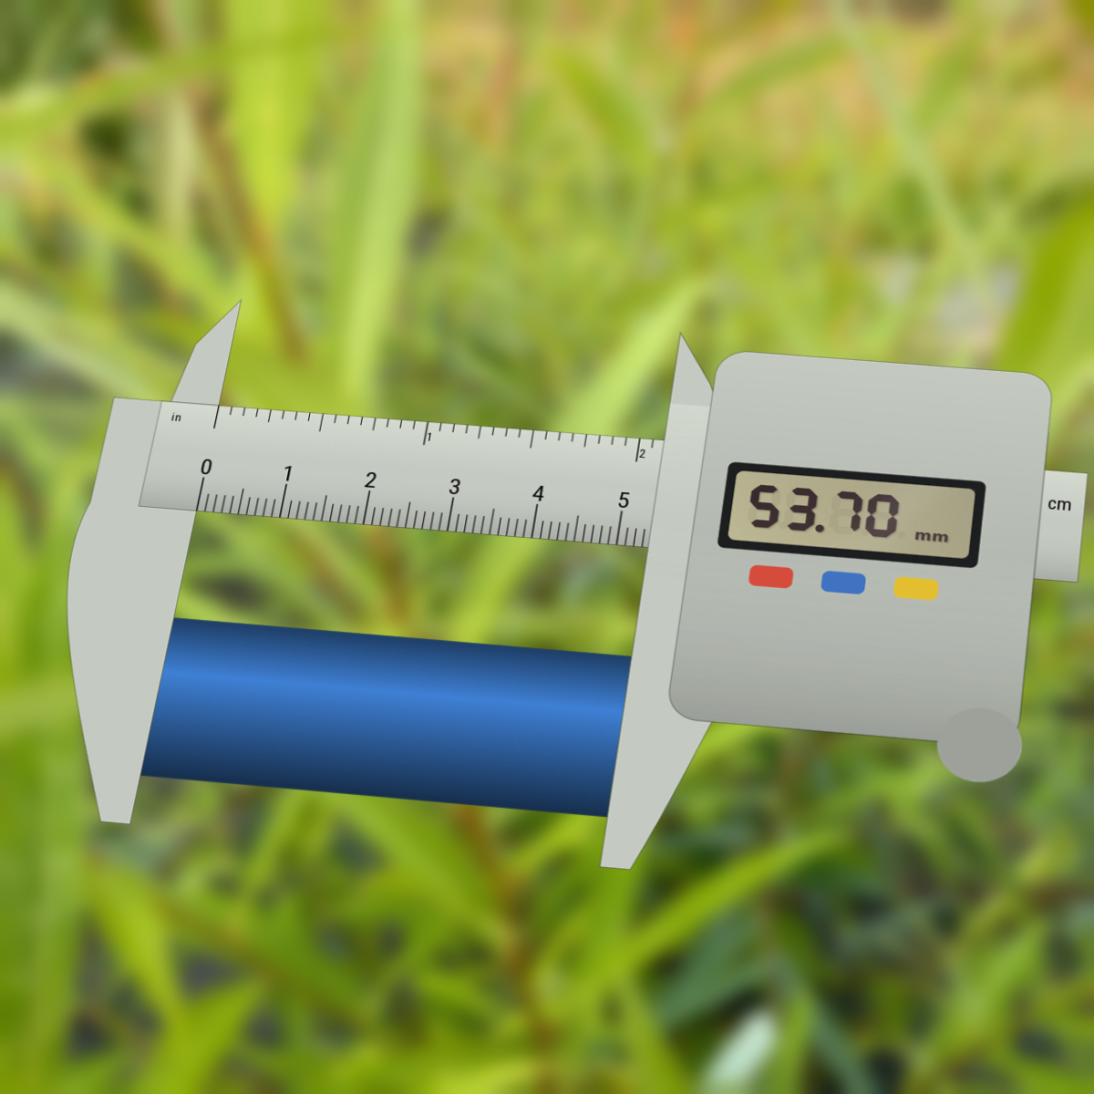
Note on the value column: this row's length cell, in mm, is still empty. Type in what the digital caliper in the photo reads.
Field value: 53.70 mm
